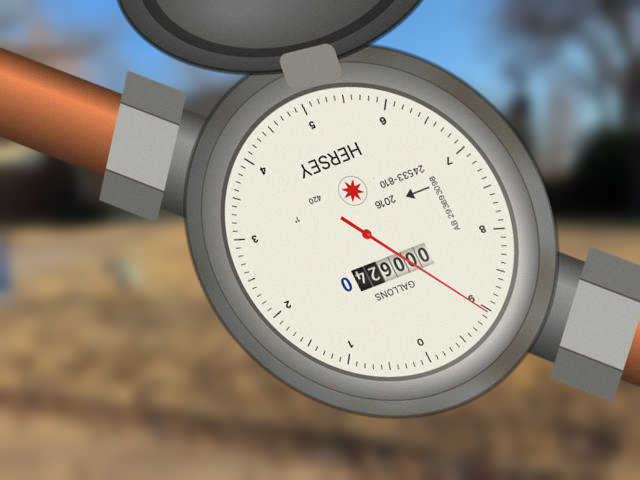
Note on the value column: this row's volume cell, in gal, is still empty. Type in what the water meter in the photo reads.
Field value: 6239.0 gal
